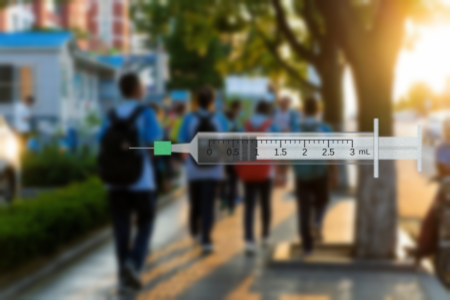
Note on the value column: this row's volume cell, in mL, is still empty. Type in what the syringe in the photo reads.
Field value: 0.5 mL
